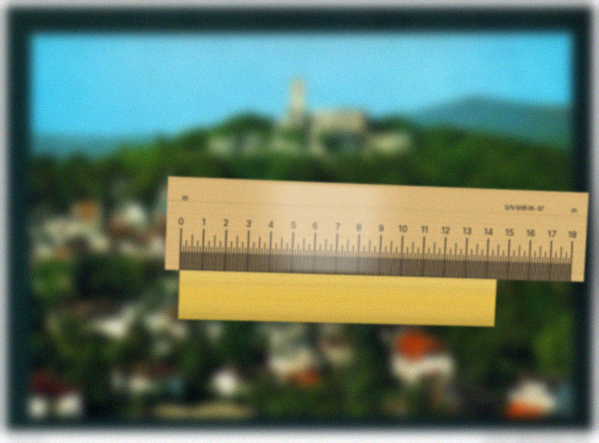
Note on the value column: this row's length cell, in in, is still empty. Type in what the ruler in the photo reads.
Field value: 14.5 in
